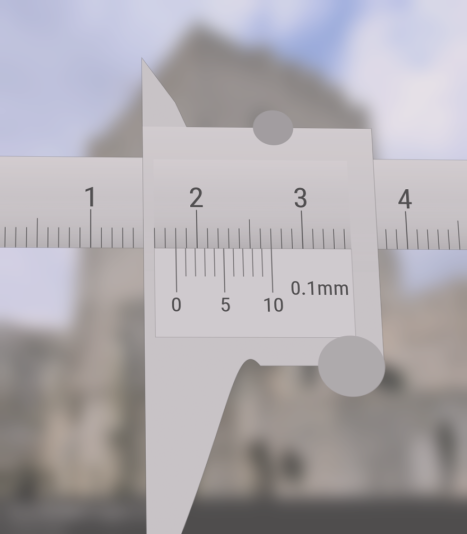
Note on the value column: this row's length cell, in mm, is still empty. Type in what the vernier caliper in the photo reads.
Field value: 18.0 mm
